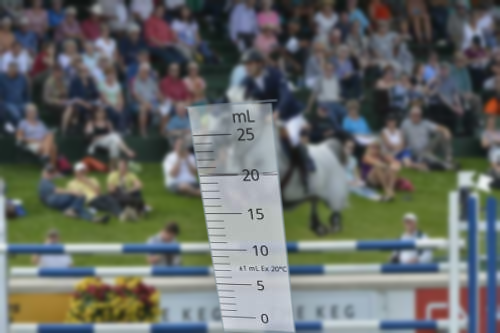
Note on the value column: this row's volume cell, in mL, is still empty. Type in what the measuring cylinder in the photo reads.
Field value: 20 mL
